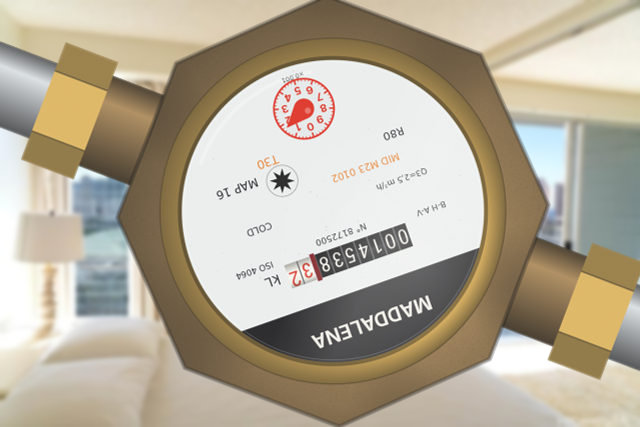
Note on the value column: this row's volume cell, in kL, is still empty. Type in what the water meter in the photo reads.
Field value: 14538.321 kL
